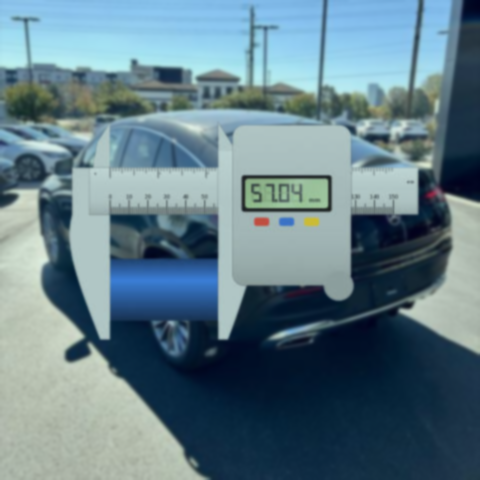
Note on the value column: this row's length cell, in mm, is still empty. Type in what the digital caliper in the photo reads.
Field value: 57.04 mm
